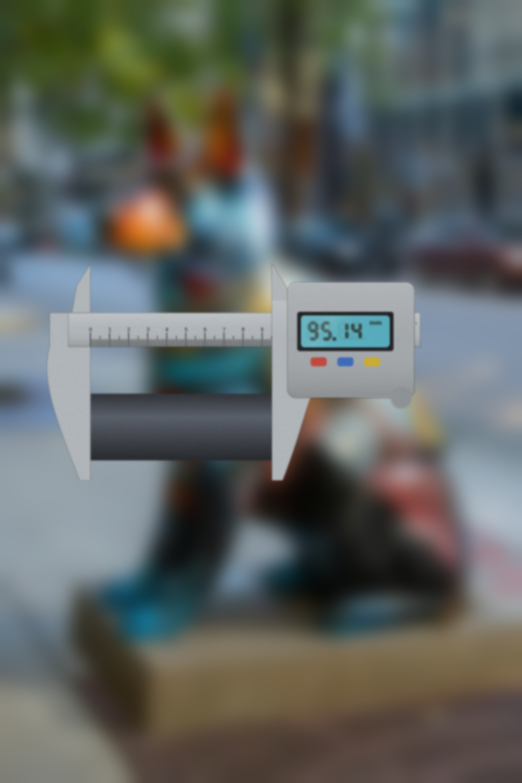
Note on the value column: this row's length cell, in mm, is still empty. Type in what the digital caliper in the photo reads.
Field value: 95.14 mm
